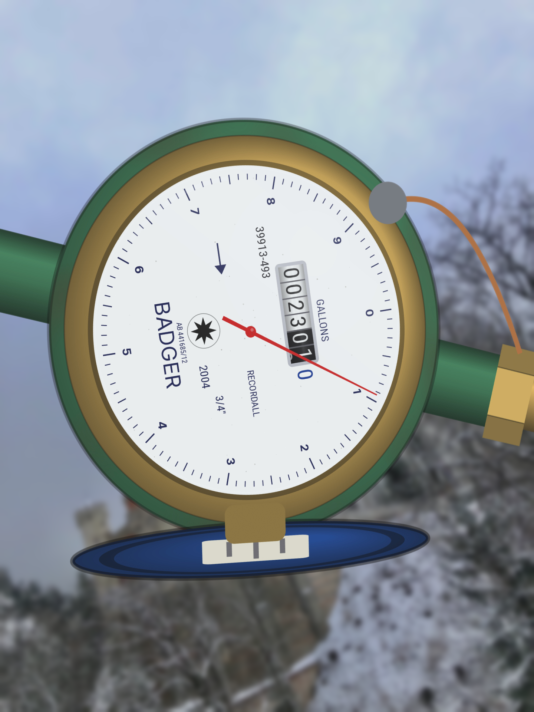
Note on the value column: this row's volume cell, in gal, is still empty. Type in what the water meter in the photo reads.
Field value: 23010.9 gal
